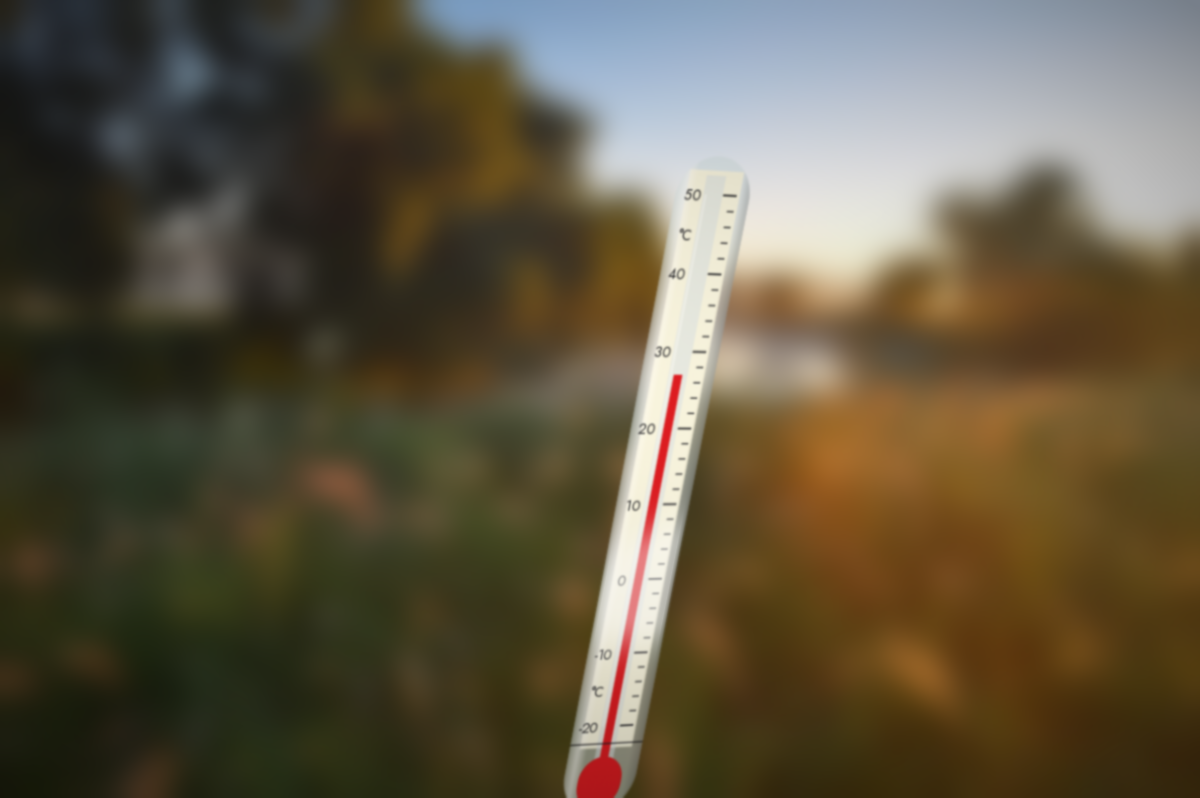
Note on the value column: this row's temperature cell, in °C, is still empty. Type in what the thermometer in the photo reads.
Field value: 27 °C
